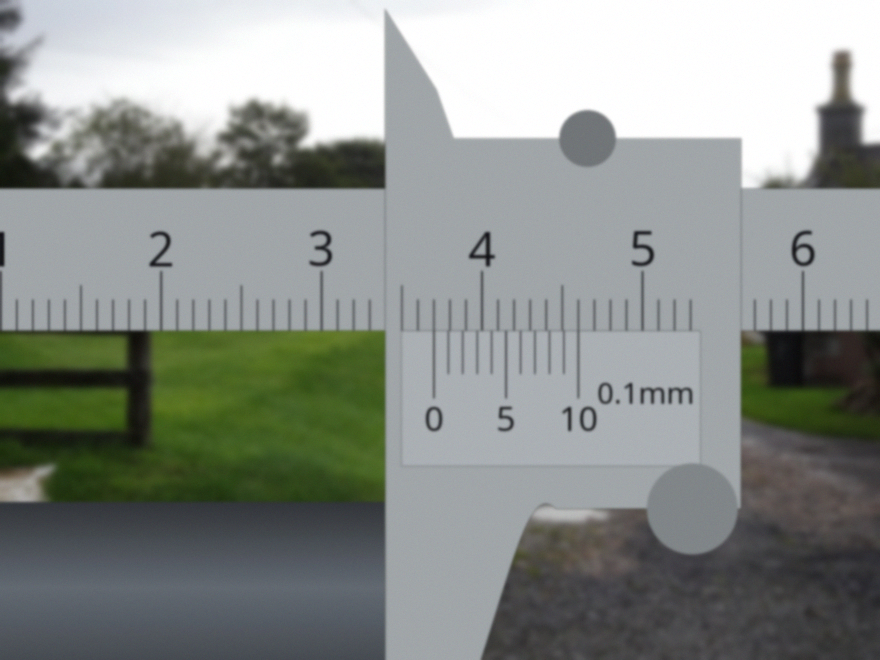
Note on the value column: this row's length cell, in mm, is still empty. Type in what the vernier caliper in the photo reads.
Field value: 37.0 mm
